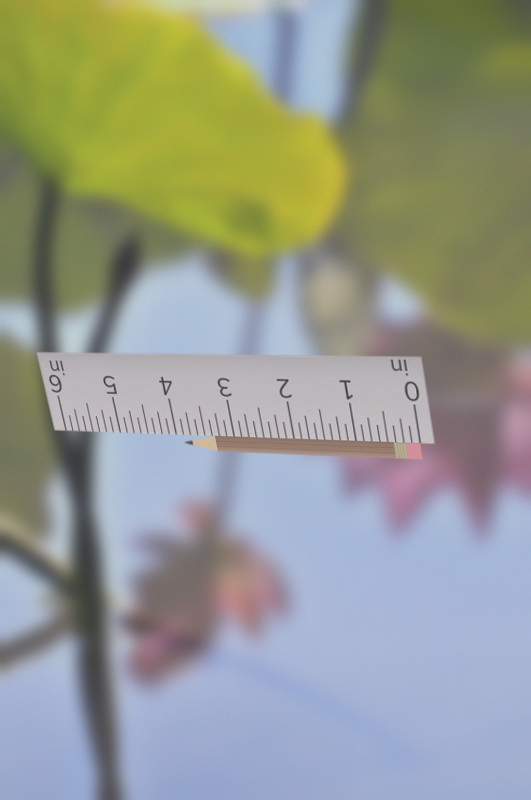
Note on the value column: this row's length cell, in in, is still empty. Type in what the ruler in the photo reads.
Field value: 3.875 in
